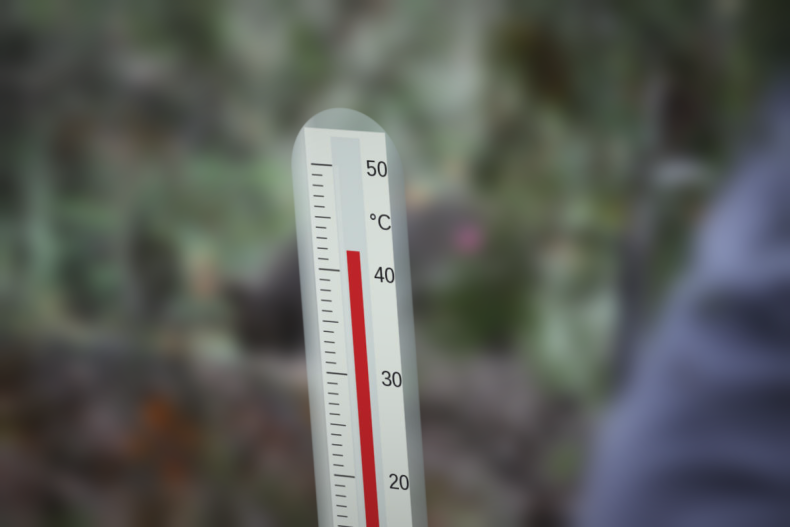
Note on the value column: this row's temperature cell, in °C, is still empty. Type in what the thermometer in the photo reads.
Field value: 42 °C
